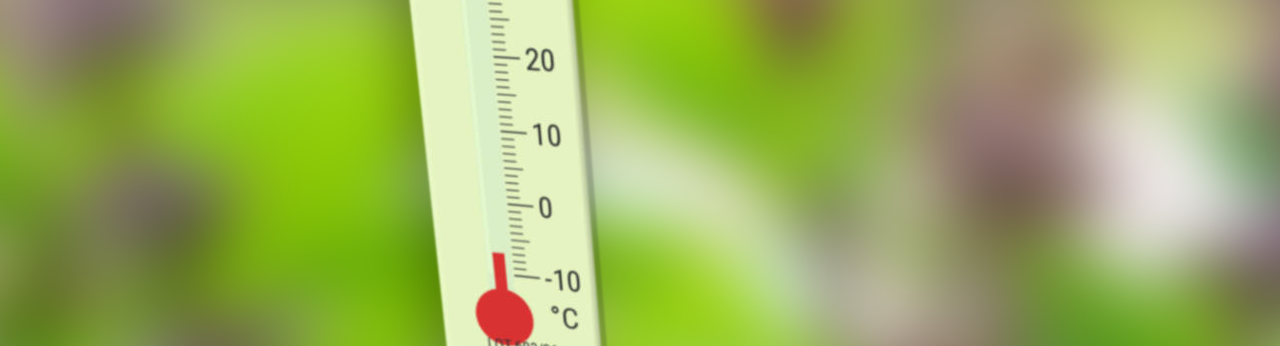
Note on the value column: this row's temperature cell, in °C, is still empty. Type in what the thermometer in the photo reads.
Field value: -7 °C
